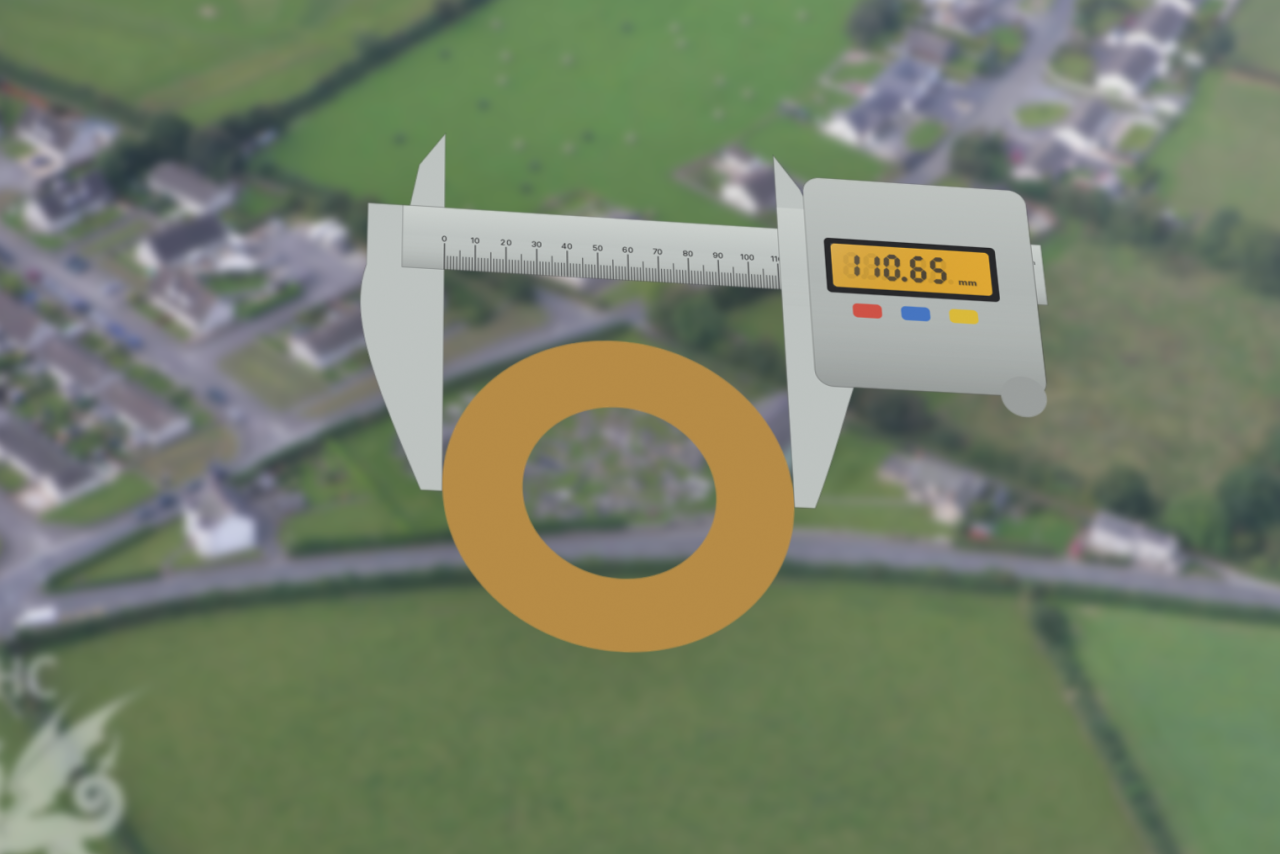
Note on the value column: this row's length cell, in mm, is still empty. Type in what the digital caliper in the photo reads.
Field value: 110.65 mm
